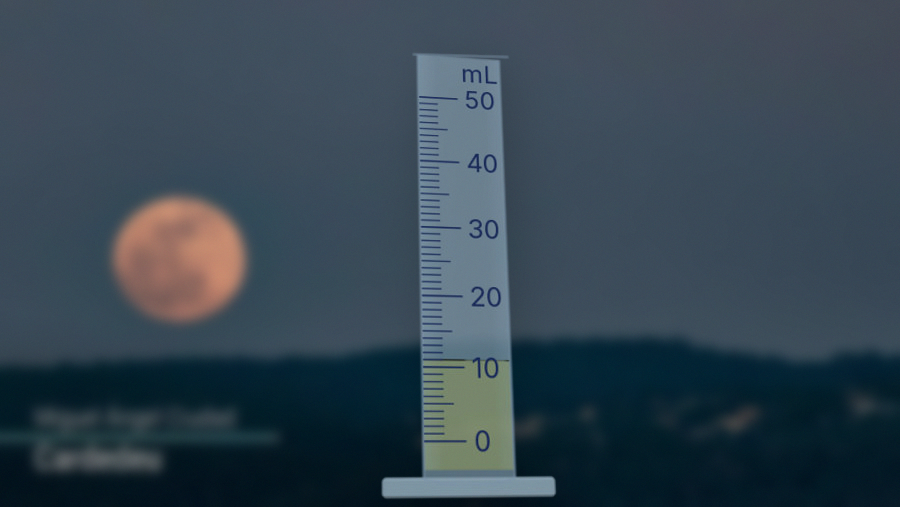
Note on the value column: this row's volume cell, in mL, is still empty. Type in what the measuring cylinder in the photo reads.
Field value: 11 mL
